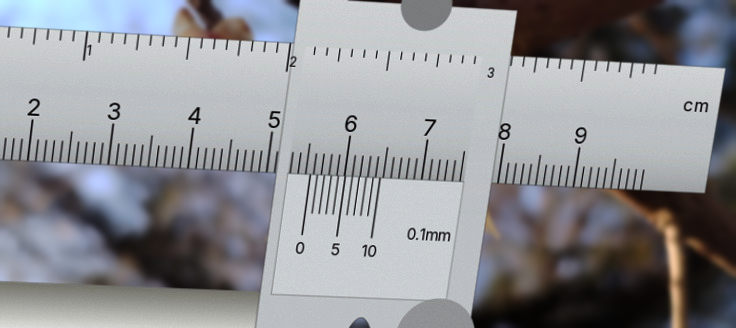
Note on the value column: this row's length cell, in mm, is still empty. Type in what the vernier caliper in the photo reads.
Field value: 55.6 mm
